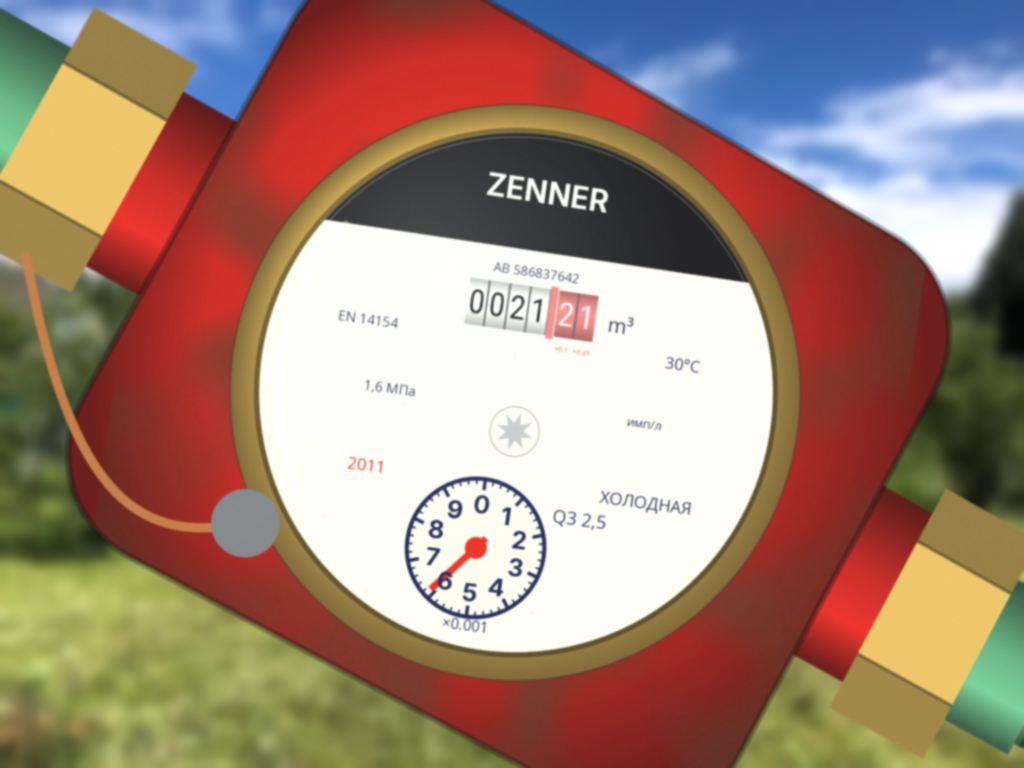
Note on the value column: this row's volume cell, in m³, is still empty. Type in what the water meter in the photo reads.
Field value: 21.216 m³
